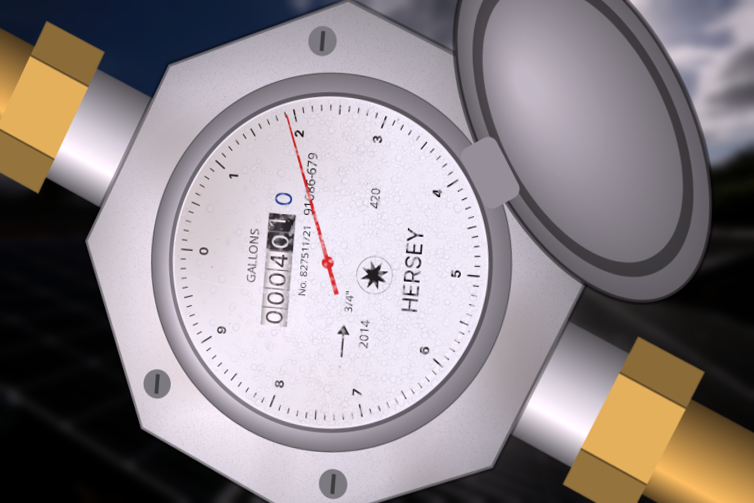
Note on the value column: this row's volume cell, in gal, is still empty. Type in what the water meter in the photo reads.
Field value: 4011.9 gal
